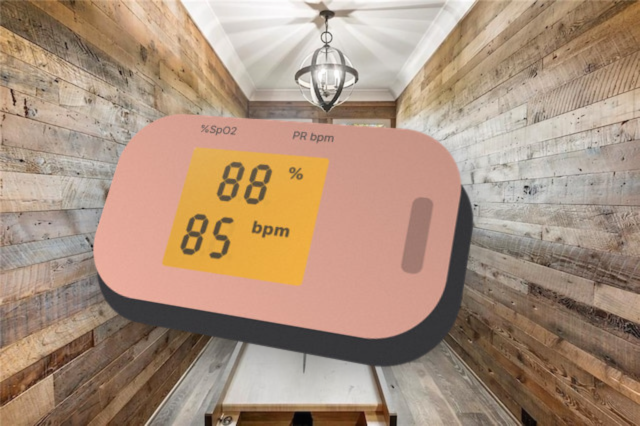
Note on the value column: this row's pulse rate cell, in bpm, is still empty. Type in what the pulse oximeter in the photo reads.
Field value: 85 bpm
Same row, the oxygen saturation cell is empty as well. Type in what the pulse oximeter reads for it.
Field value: 88 %
